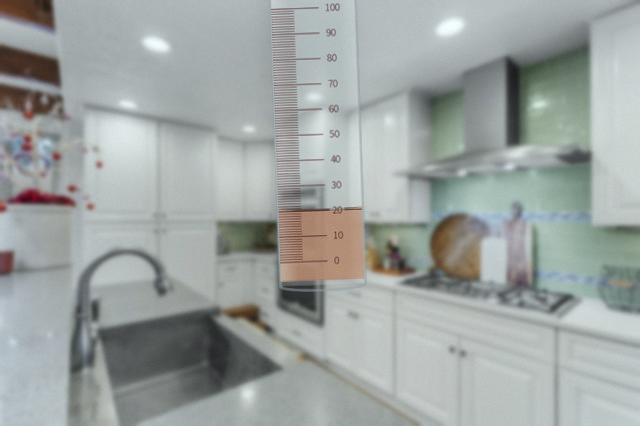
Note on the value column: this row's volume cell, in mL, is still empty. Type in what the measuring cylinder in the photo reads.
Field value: 20 mL
